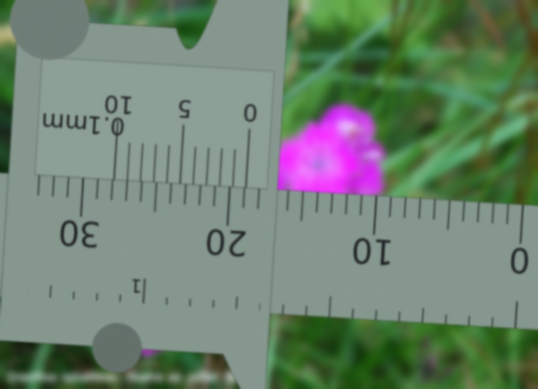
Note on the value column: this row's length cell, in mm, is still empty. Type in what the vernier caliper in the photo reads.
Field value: 18.9 mm
